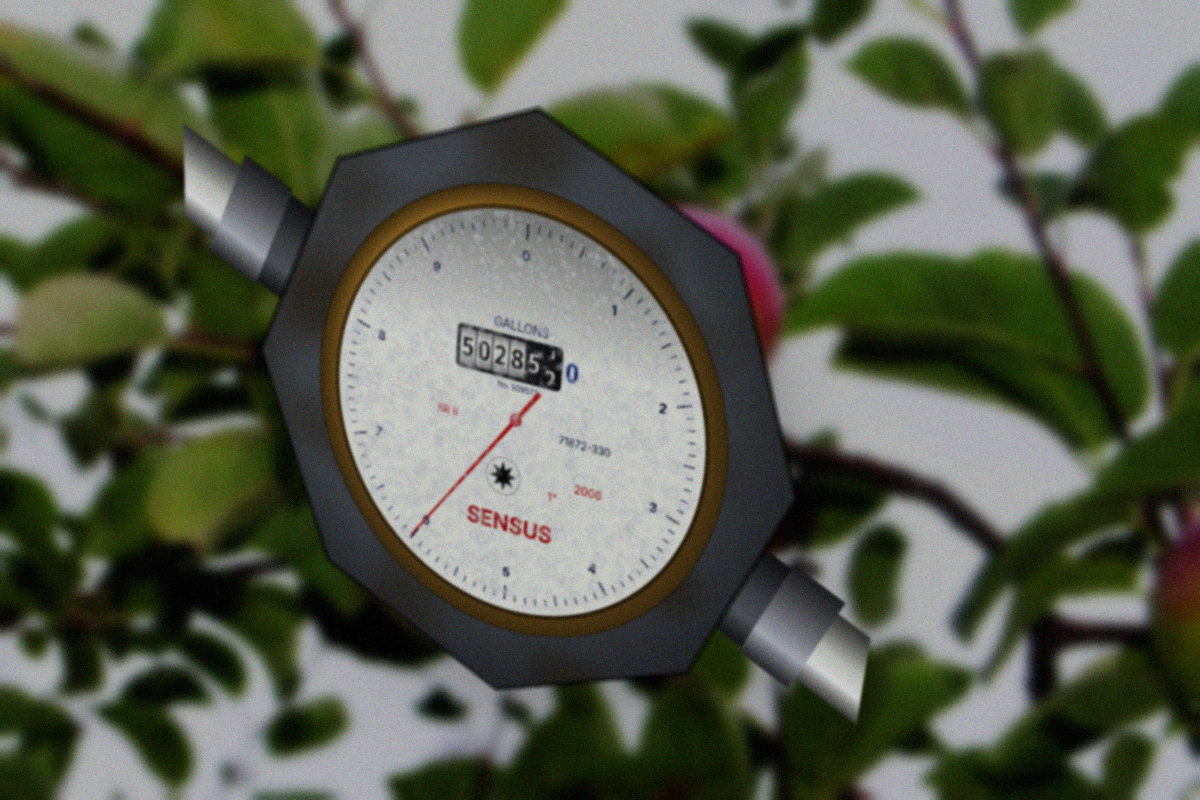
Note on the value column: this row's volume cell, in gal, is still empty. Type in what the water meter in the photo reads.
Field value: 5028516.0 gal
